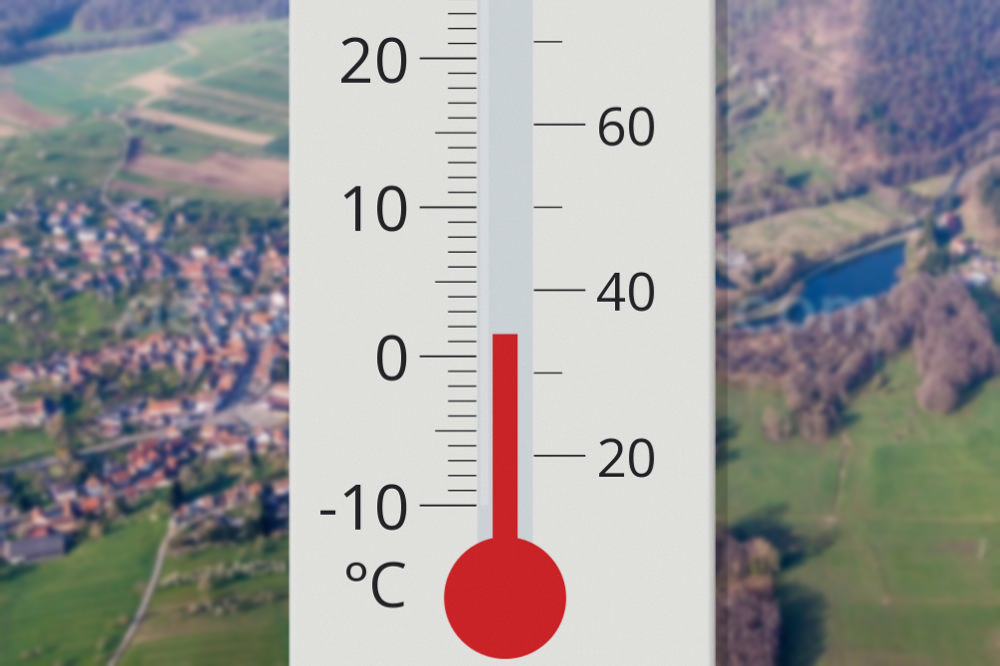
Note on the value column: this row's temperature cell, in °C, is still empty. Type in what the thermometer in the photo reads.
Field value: 1.5 °C
